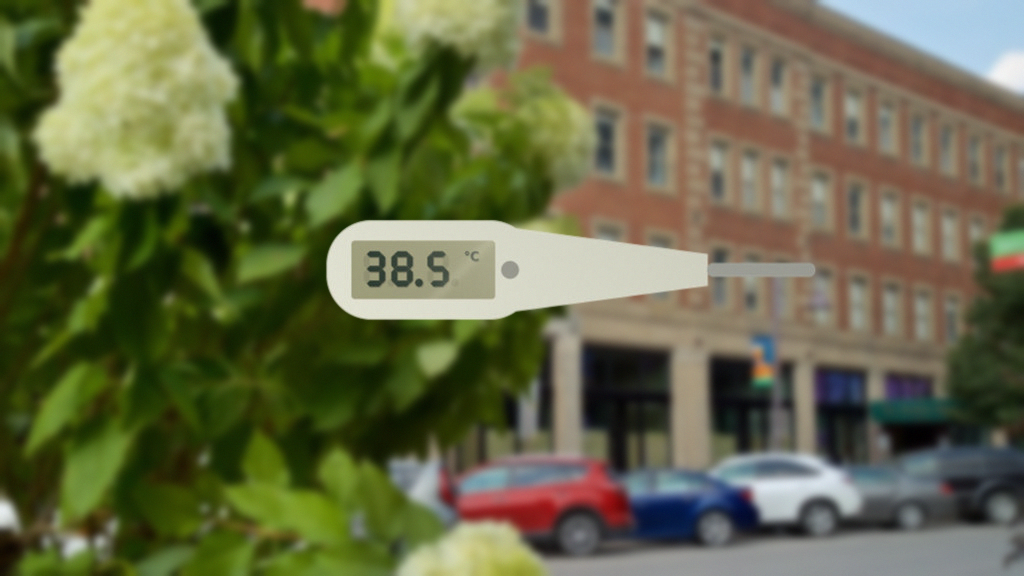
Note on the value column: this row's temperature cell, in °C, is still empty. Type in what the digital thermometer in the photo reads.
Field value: 38.5 °C
